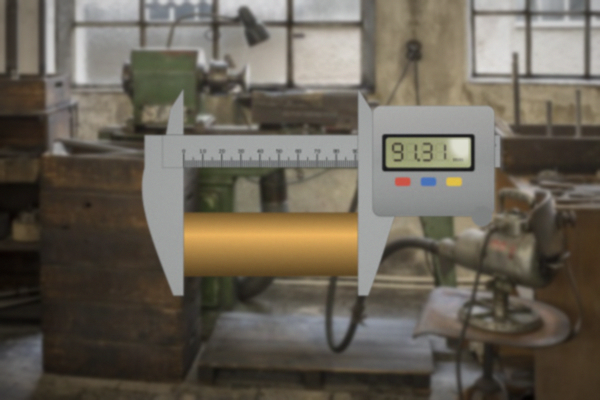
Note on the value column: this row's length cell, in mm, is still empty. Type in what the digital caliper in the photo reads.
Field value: 91.31 mm
